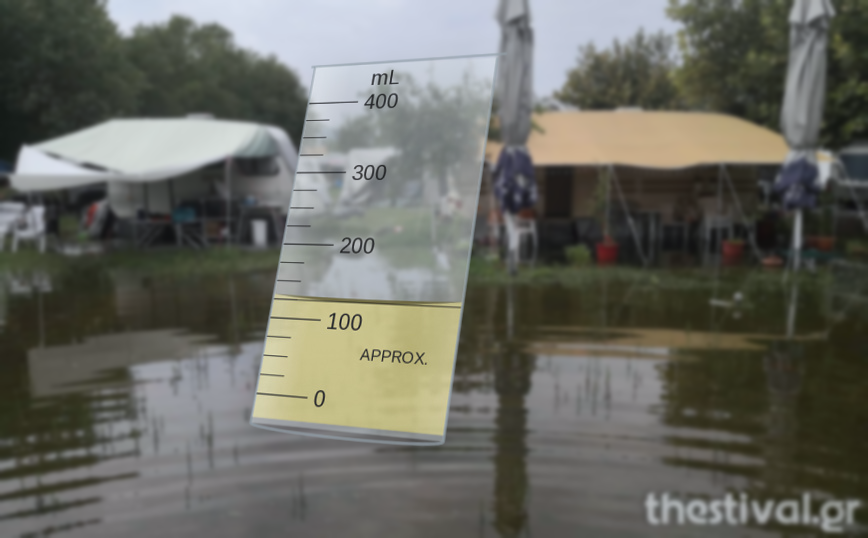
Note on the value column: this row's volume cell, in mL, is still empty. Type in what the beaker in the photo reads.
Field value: 125 mL
